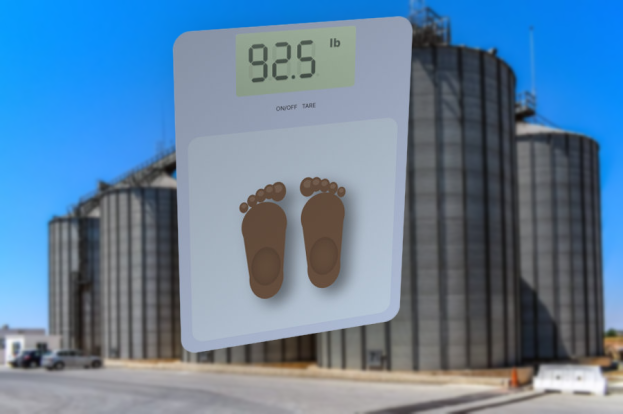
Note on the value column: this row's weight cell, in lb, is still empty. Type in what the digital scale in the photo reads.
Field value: 92.5 lb
